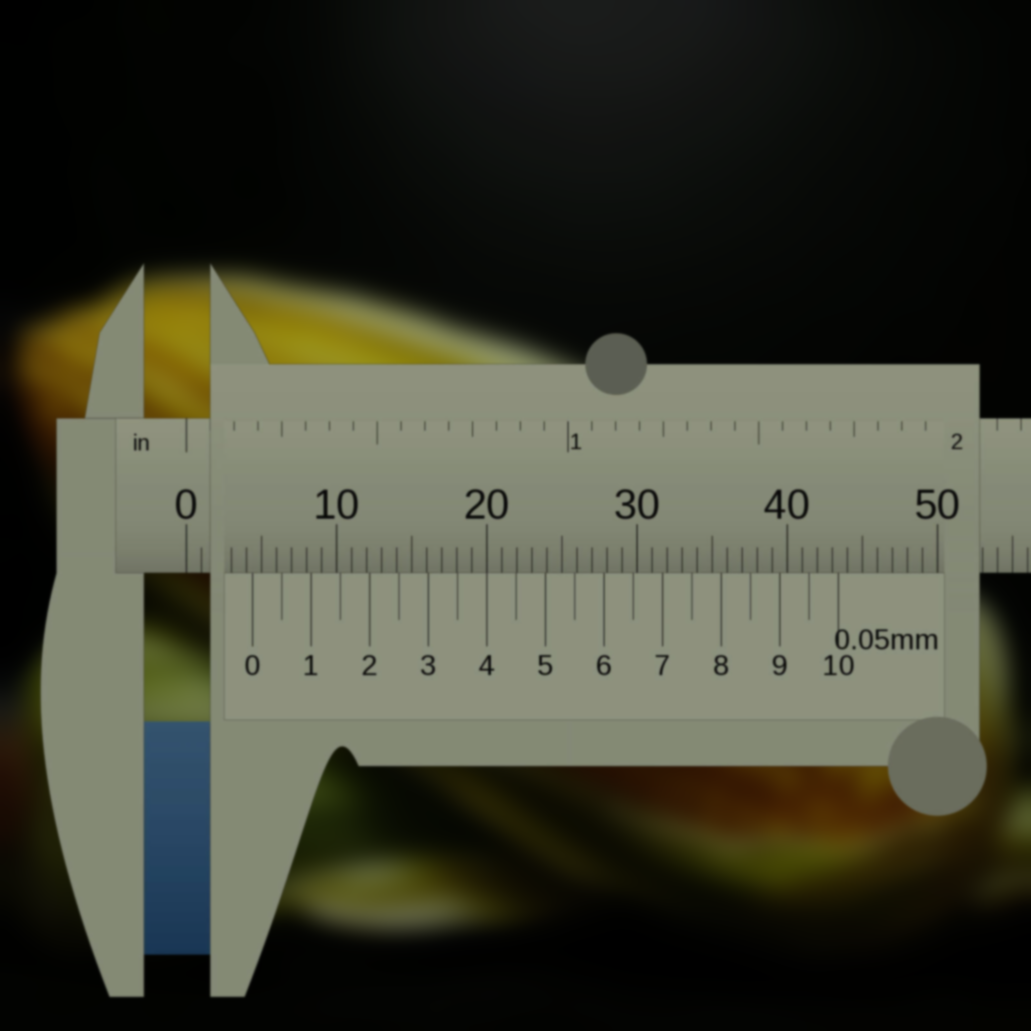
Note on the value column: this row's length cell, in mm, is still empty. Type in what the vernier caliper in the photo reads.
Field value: 4.4 mm
